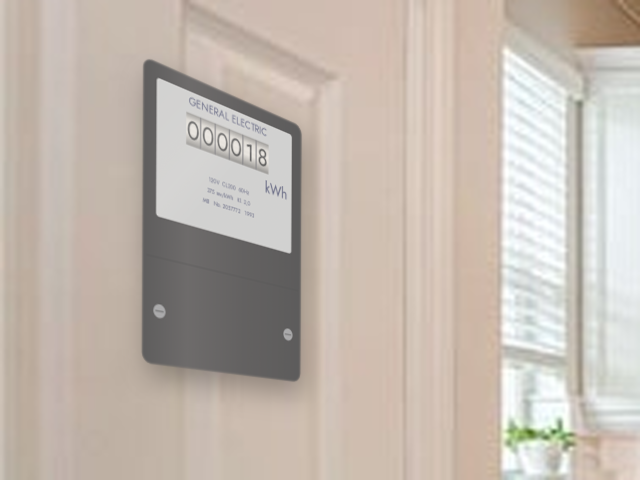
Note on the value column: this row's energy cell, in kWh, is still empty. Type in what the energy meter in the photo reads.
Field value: 18 kWh
